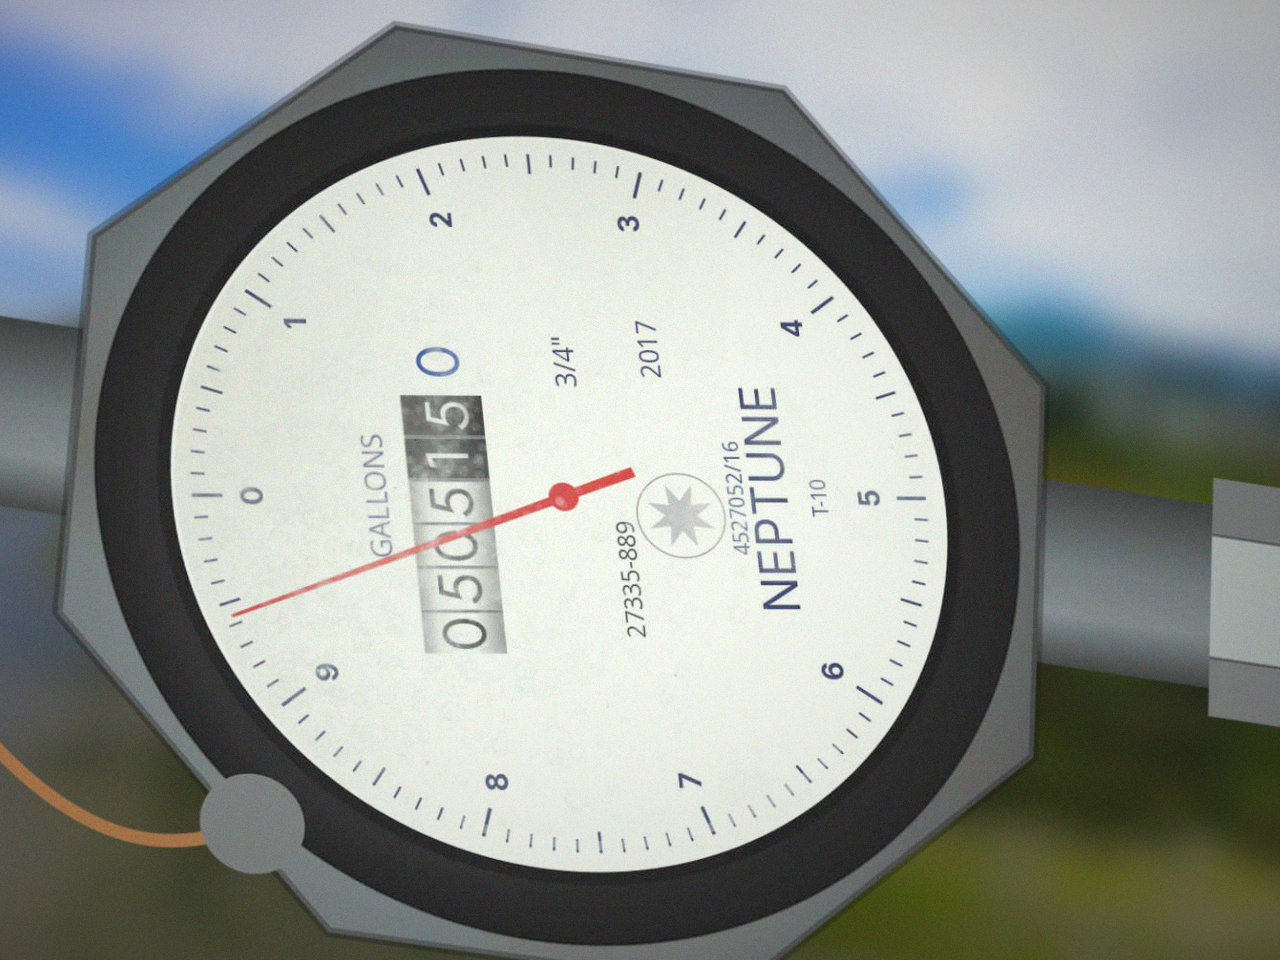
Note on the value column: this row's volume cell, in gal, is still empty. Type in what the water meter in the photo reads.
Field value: 505149.4 gal
